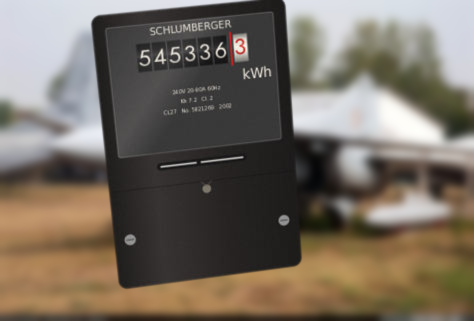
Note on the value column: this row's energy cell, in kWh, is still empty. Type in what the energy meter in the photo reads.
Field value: 545336.3 kWh
